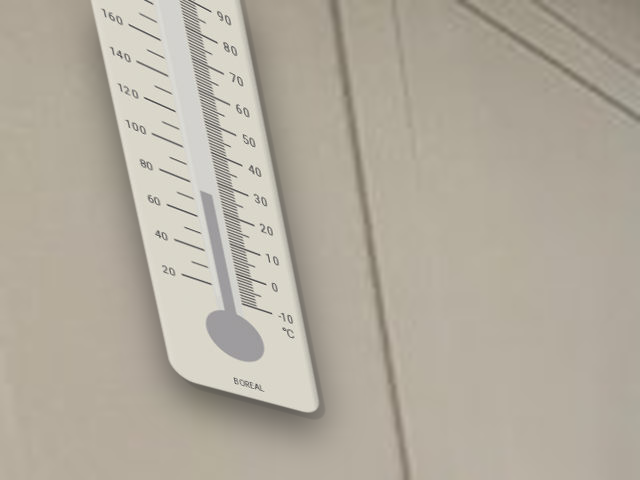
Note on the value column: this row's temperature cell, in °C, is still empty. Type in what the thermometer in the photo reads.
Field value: 25 °C
